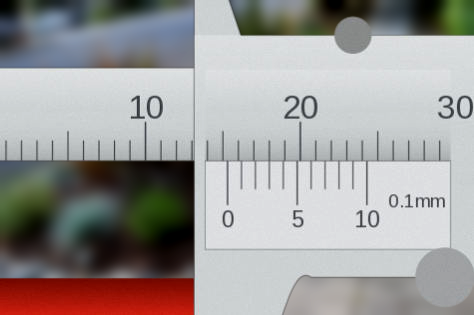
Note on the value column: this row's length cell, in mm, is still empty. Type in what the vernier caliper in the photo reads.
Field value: 15.3 mm
